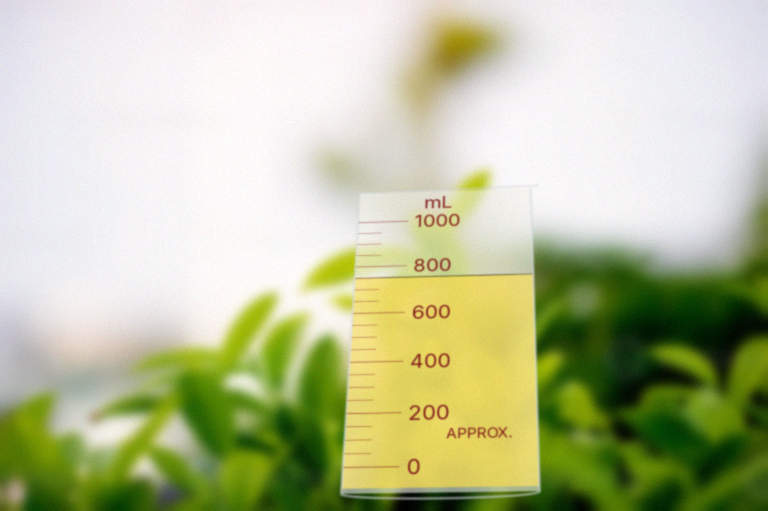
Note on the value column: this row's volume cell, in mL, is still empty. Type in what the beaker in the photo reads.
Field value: 750 mL
